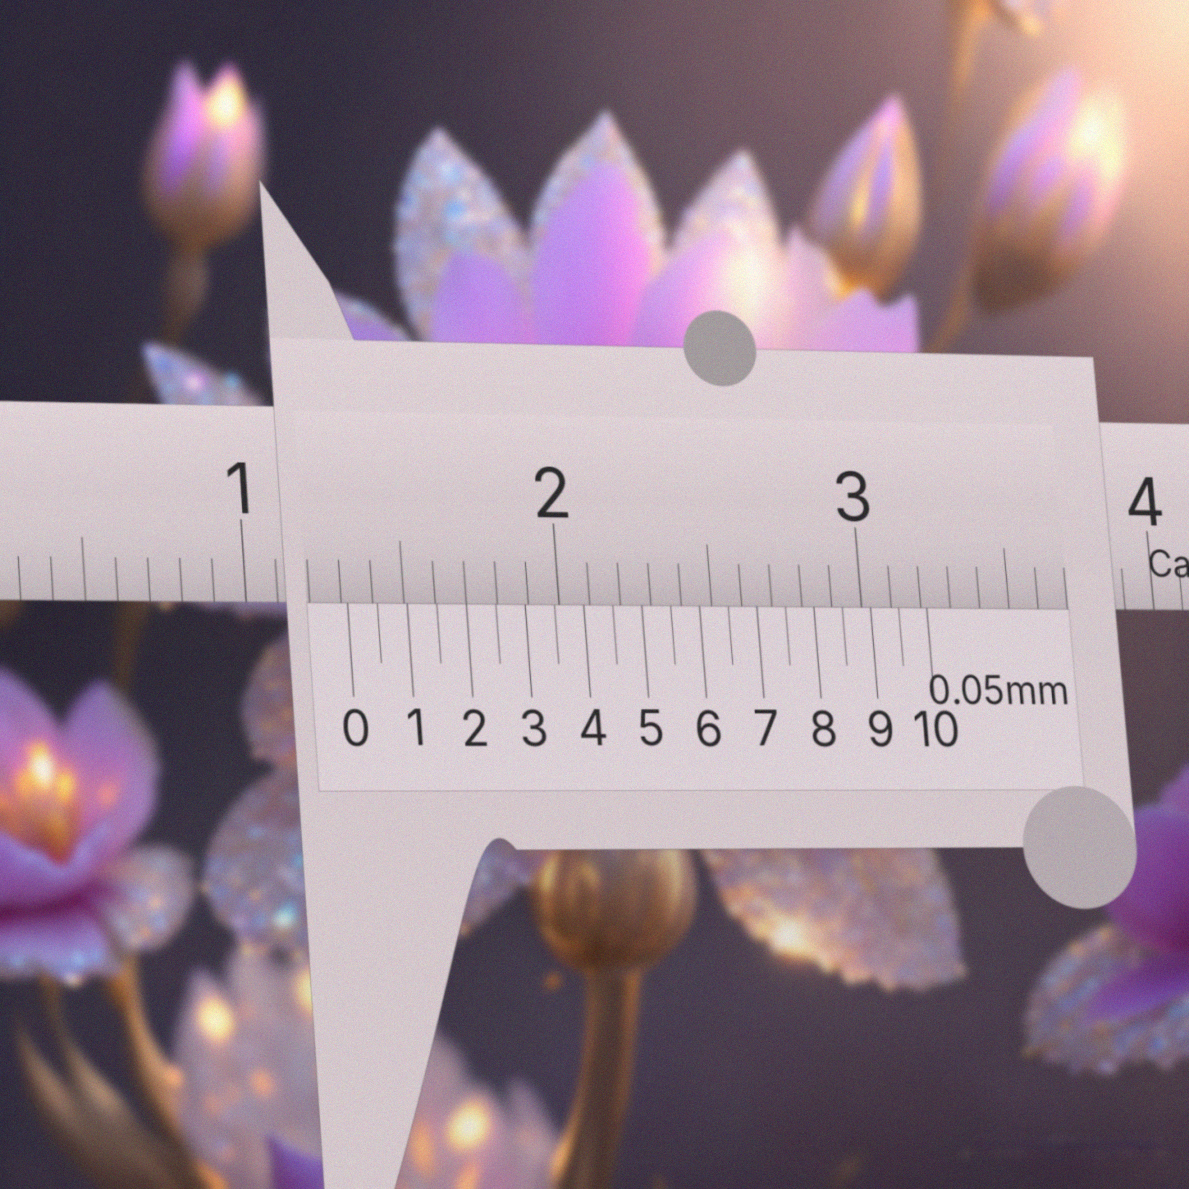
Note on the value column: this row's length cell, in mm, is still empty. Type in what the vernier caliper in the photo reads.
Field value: 13.20 mm
